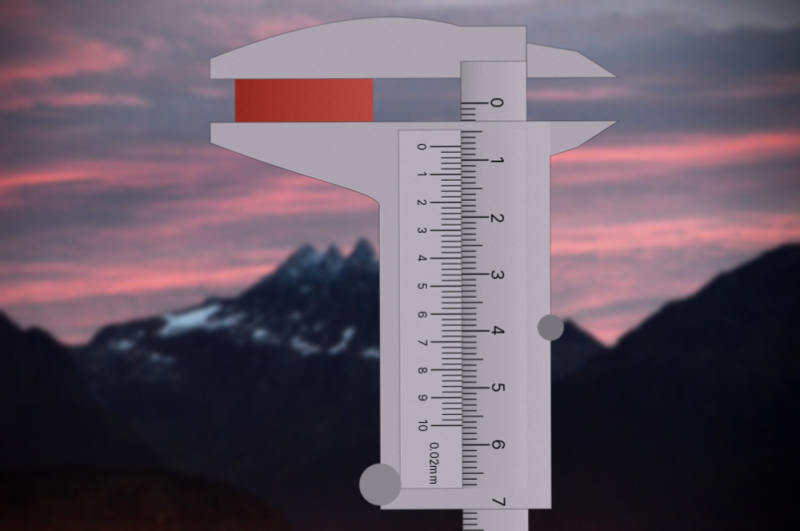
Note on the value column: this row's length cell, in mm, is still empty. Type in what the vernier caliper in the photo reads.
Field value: 7.6 mm
